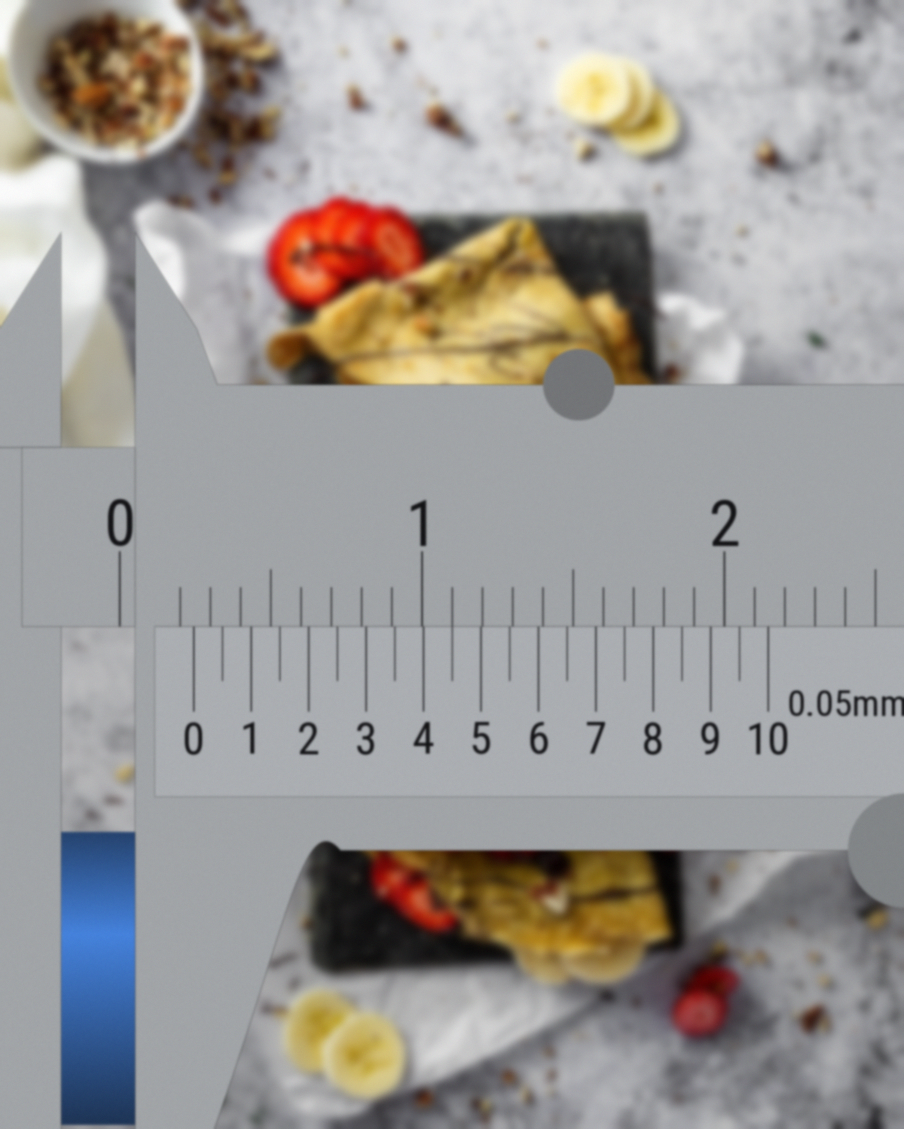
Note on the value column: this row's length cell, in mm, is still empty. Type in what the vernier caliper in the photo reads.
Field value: 2.45 mm
